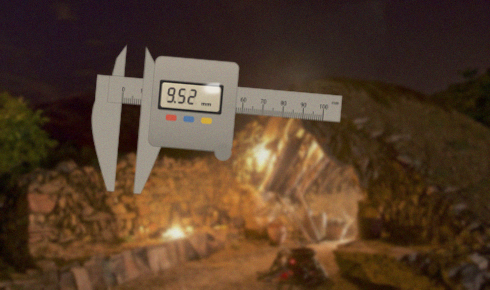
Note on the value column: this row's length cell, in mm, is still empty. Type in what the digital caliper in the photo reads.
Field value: 9.52 mm
